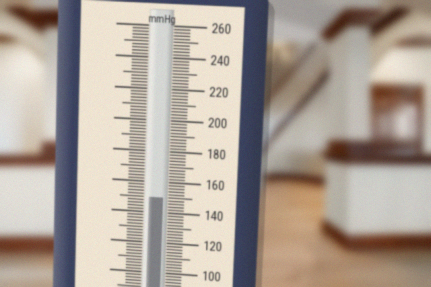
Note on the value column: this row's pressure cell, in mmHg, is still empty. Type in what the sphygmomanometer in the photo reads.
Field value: 150 mmHg
